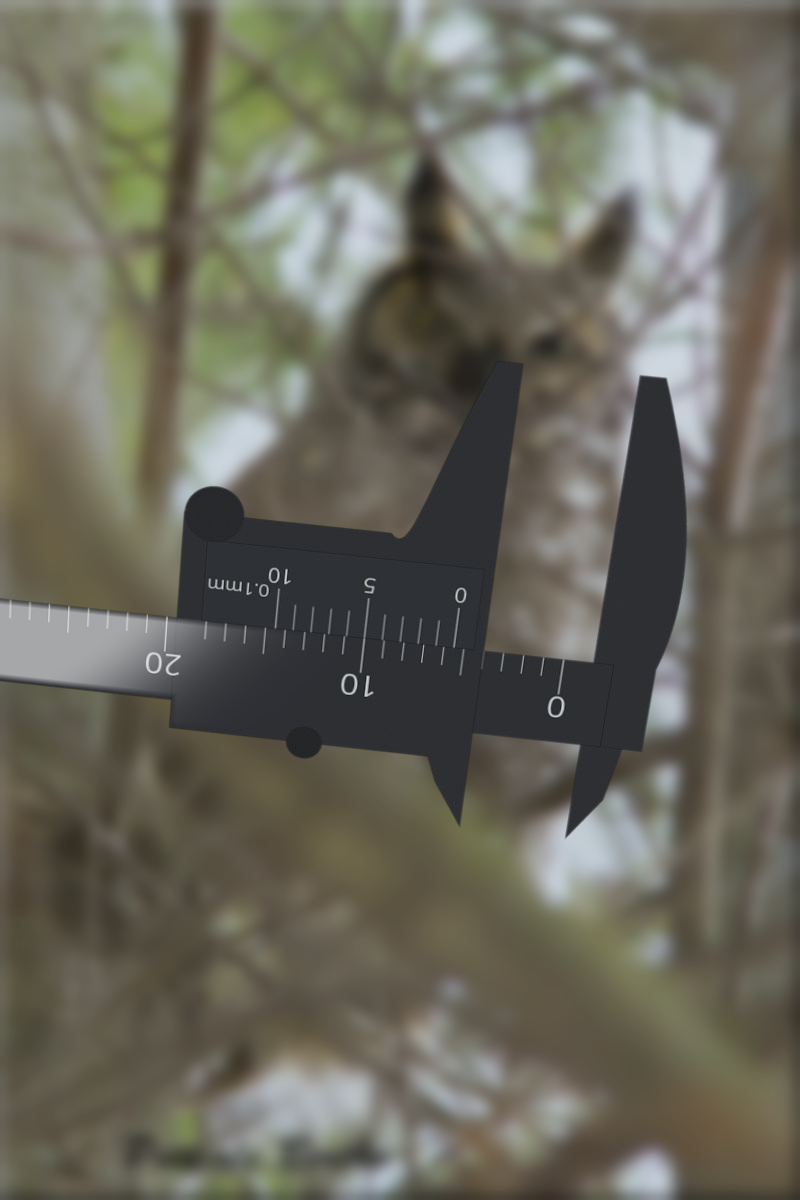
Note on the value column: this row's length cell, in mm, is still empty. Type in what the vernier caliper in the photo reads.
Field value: 5.5 mm
